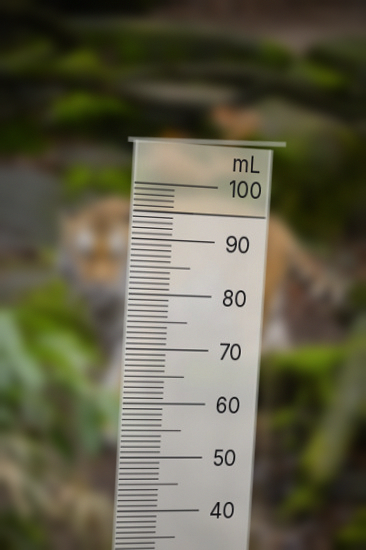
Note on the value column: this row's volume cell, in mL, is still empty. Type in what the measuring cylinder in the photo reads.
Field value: 95 mL
